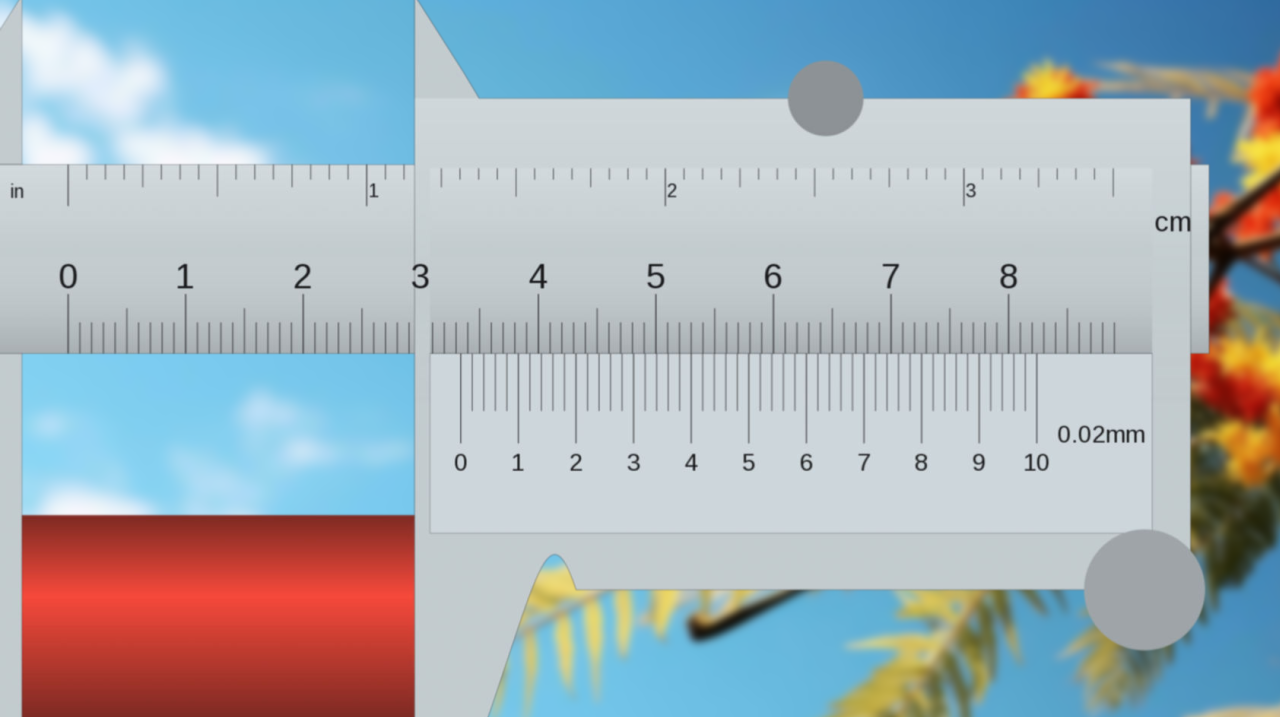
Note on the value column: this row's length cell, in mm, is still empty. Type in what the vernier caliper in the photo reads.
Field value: 33.4 mm
